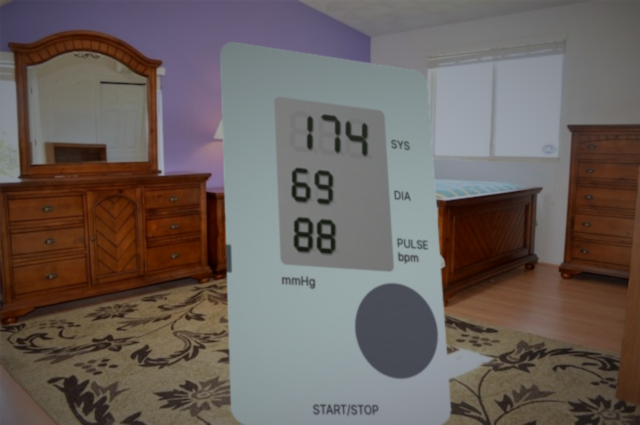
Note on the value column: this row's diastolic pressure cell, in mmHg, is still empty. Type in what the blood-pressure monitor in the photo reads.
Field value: 69 mmHg
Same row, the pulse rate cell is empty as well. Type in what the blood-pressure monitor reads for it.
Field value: 88 bpm
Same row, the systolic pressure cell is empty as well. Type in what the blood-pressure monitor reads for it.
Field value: 174 mmHg
